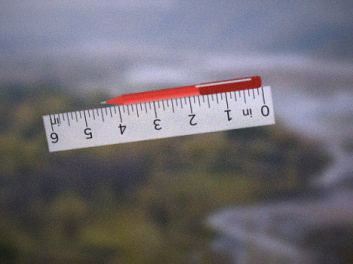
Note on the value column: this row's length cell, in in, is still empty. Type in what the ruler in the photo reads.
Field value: 4.5 in
